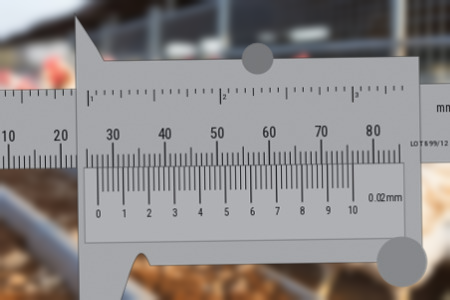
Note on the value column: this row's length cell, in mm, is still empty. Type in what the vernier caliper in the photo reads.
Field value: 27.0 mm
